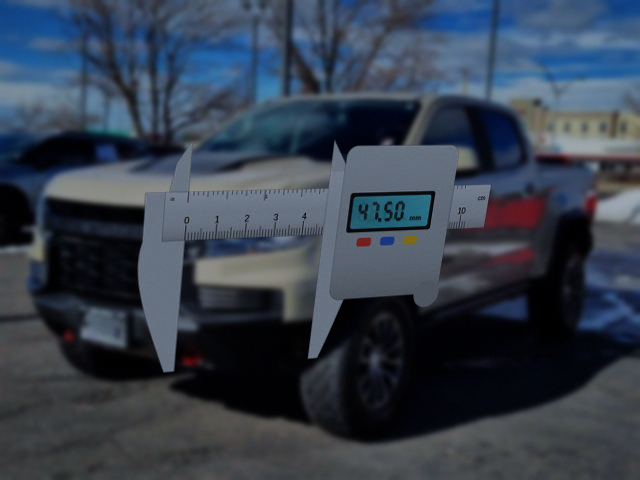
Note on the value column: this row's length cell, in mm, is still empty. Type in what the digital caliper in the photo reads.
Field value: 47.50 mm
